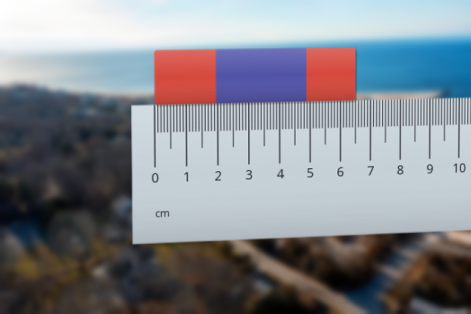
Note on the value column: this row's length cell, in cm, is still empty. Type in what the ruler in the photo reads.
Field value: 6.5 cm
